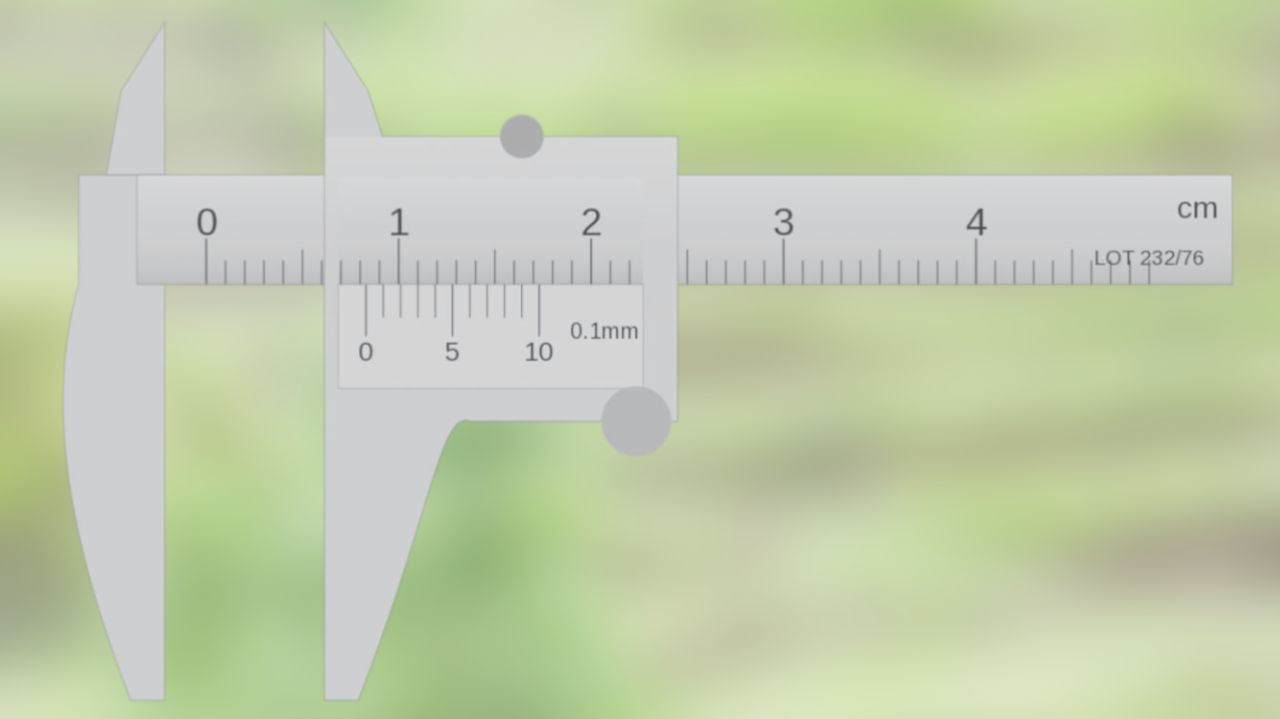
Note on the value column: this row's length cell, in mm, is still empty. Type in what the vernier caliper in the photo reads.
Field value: 8.3 mm
